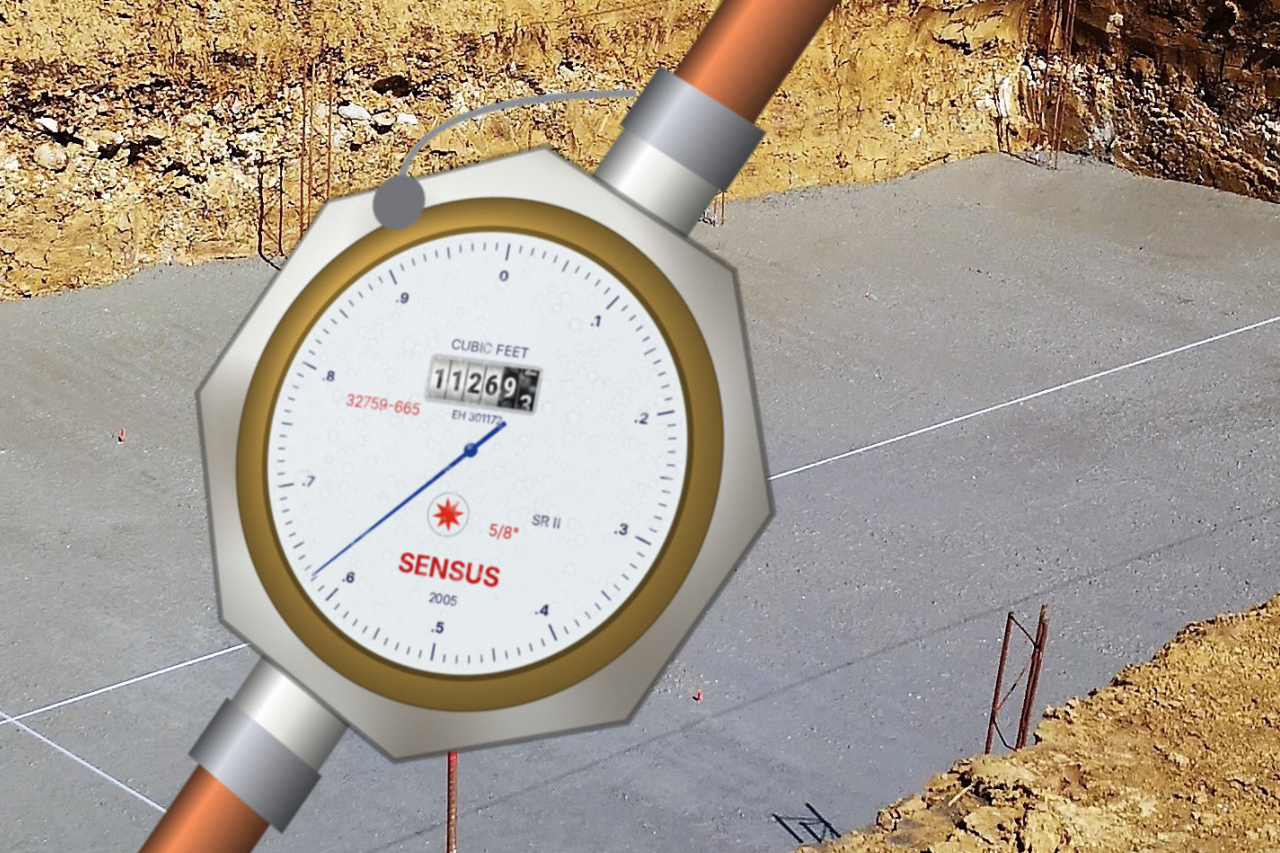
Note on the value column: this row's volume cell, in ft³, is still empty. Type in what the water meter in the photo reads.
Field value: 112692.62 ft³
